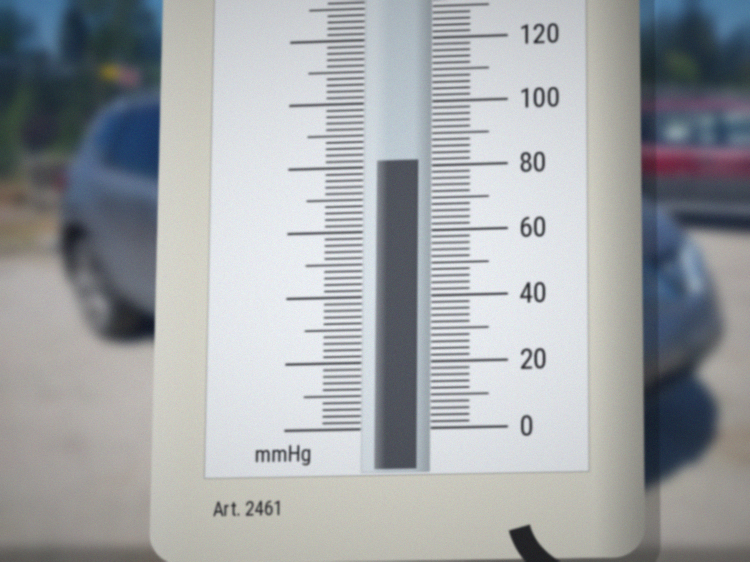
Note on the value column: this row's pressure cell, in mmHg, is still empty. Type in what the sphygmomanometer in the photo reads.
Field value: 82 mmHg
